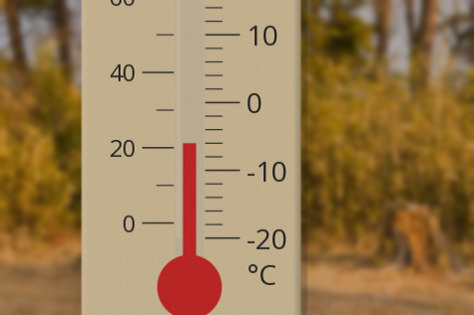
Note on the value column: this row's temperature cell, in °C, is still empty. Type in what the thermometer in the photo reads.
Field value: -6 °C
